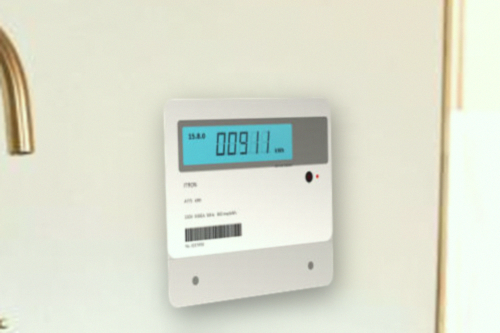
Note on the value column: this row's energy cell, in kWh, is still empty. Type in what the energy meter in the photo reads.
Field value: 911 kWh
